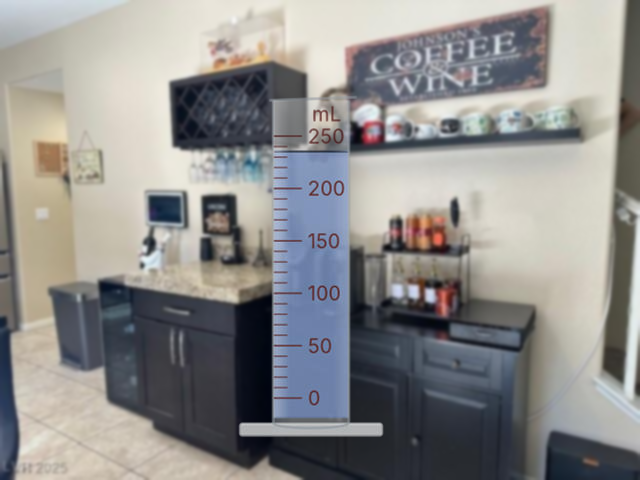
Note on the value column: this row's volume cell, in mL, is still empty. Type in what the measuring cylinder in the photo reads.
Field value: 235 mL
